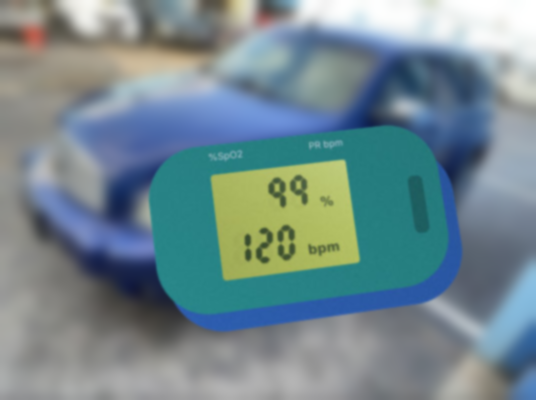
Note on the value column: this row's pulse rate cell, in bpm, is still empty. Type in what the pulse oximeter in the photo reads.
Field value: 120 bpm
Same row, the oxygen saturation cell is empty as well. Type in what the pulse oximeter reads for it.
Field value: 99 %
